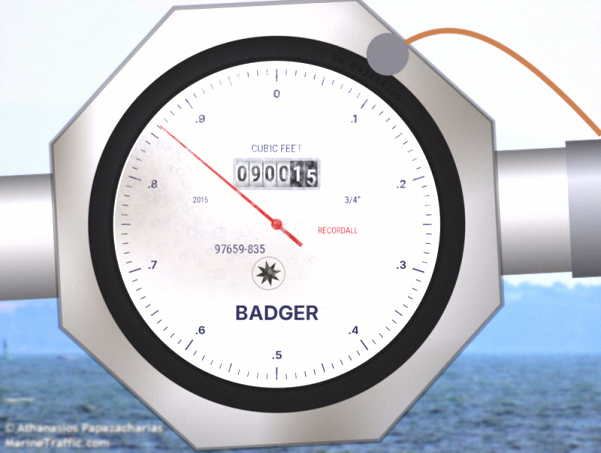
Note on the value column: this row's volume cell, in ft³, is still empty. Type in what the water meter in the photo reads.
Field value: 90014.86 ft³
